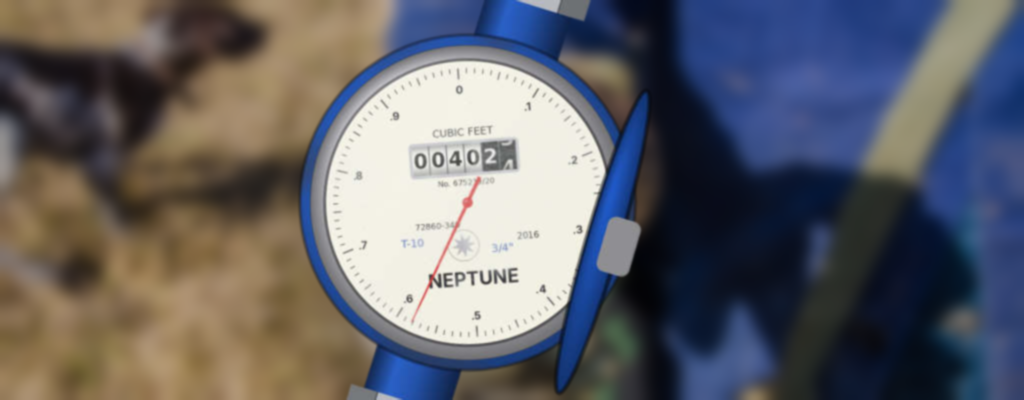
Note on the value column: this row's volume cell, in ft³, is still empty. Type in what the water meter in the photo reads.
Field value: 4023.58 ft³
